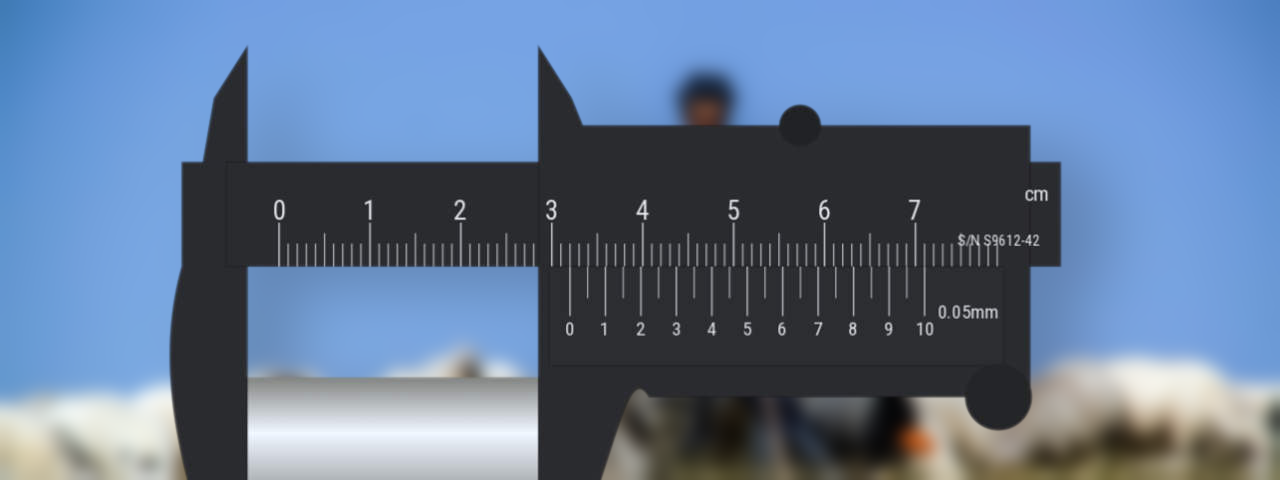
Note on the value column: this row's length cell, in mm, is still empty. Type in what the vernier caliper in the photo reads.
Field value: 32.0 mm
